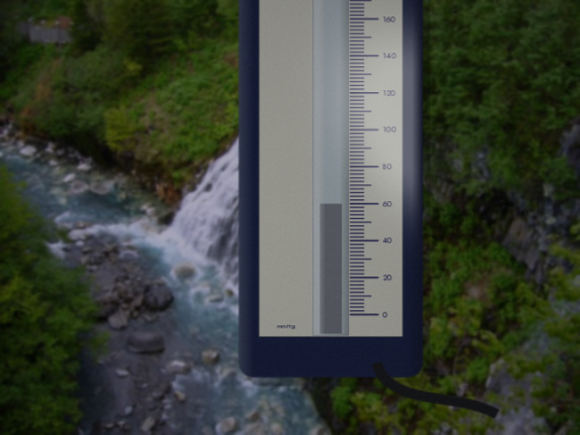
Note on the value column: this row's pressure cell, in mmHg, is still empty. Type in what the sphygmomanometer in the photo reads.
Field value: 60 mmHg
